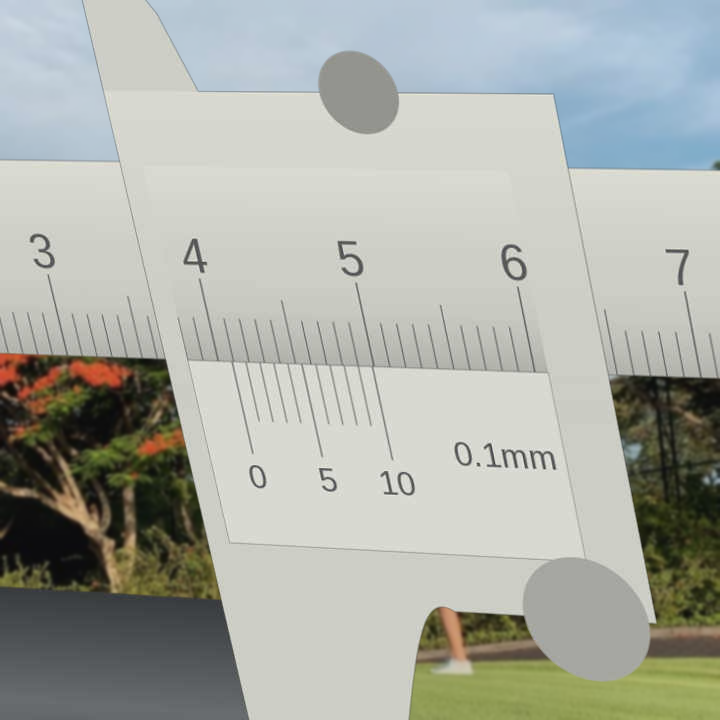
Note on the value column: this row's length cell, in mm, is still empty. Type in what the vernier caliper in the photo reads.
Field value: 40.9 mm
